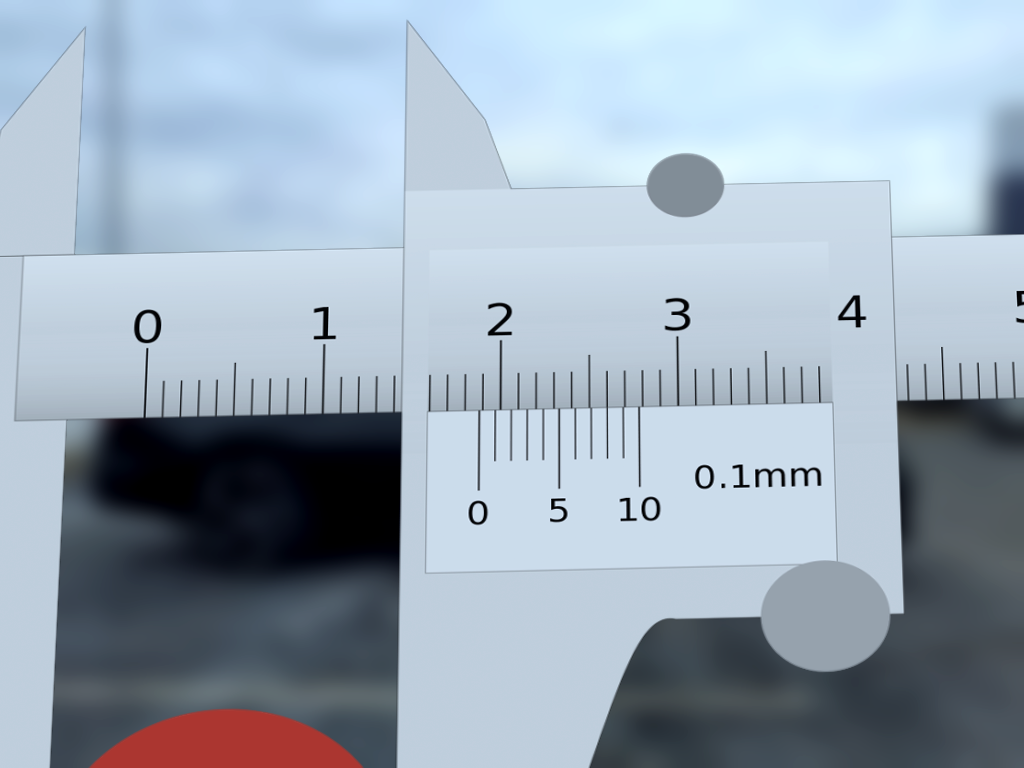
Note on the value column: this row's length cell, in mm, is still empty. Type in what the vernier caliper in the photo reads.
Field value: 18.8 mm
